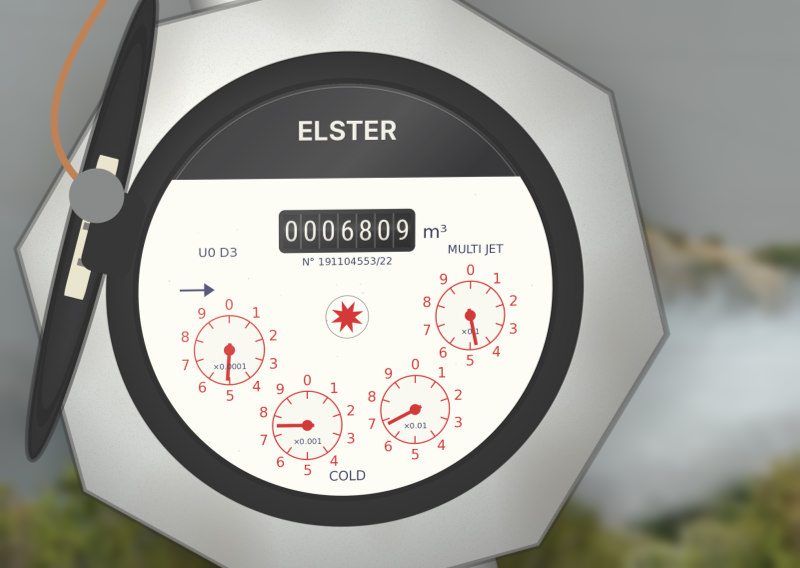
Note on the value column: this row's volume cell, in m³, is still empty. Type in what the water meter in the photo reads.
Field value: 6809.4675 m³
